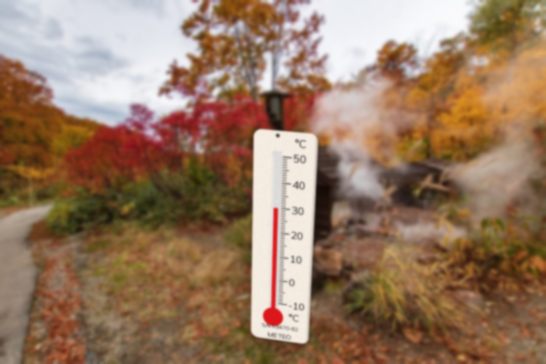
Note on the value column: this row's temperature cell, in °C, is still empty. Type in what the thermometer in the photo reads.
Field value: 30 °C
